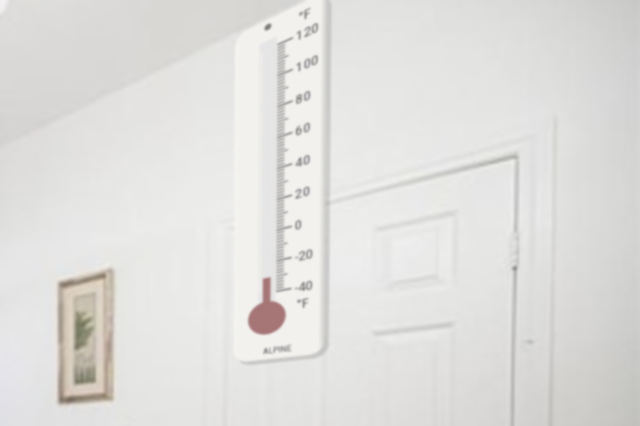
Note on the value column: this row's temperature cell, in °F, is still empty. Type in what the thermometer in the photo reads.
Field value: -30 °F
